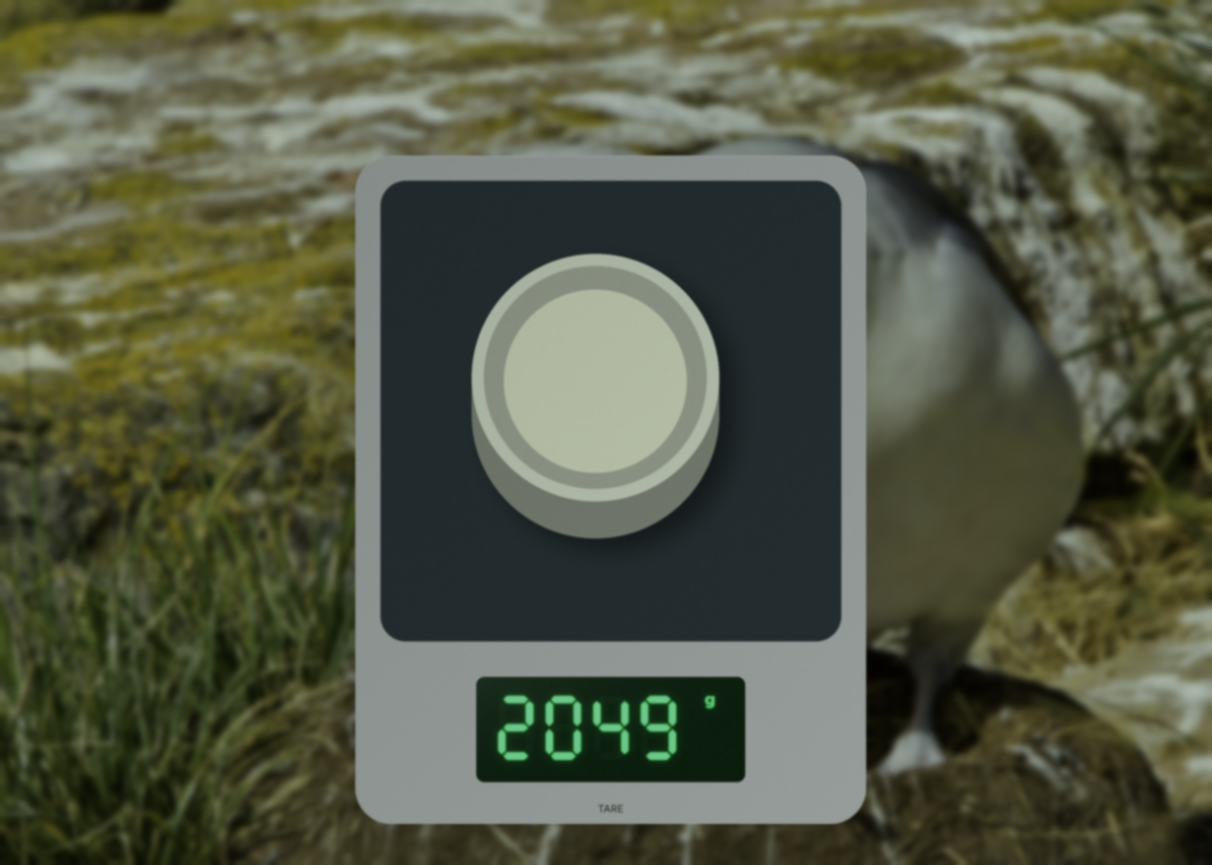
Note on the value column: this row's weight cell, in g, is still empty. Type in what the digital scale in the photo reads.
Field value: 2049 g
